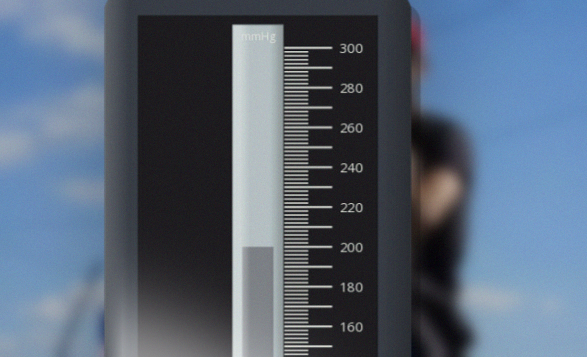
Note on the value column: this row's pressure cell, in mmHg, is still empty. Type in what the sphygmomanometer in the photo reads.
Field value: 200 mmHg
